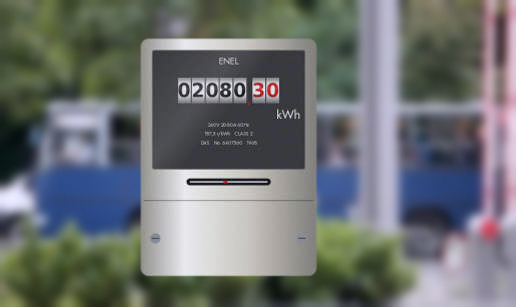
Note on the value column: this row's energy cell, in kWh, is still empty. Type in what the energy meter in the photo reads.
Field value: 2080.30 kWh
